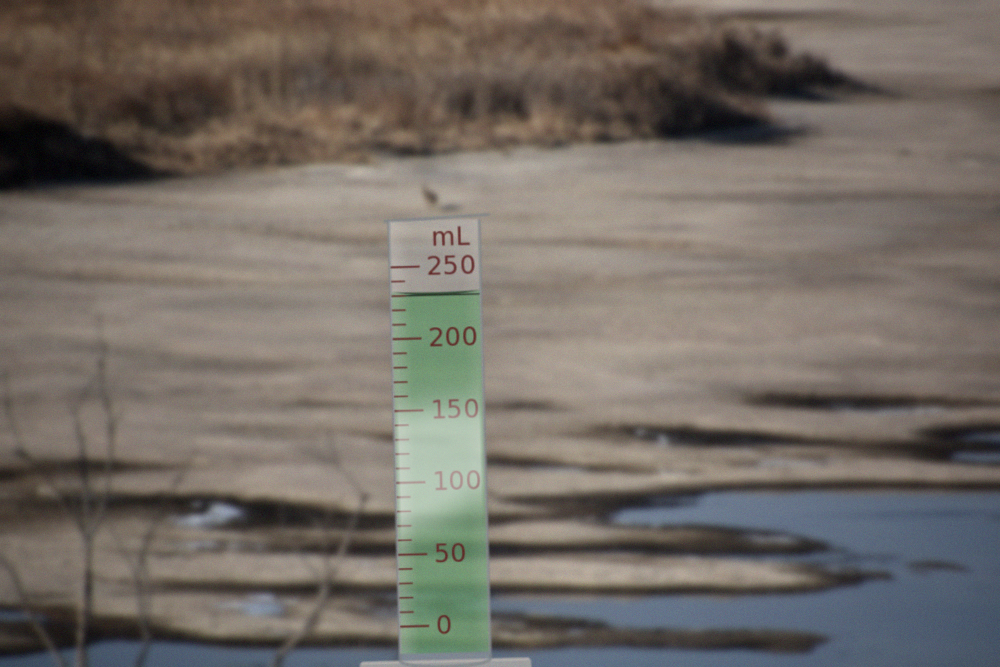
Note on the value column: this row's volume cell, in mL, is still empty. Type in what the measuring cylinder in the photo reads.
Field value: 230 mL
